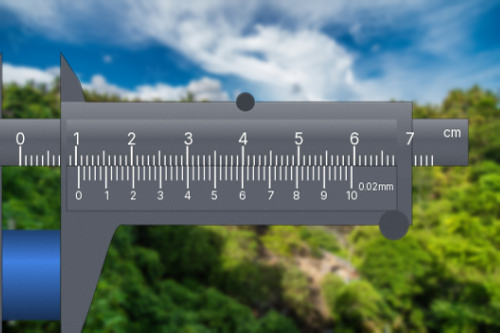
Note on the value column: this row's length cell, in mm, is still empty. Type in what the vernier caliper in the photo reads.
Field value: 10.5 mm
